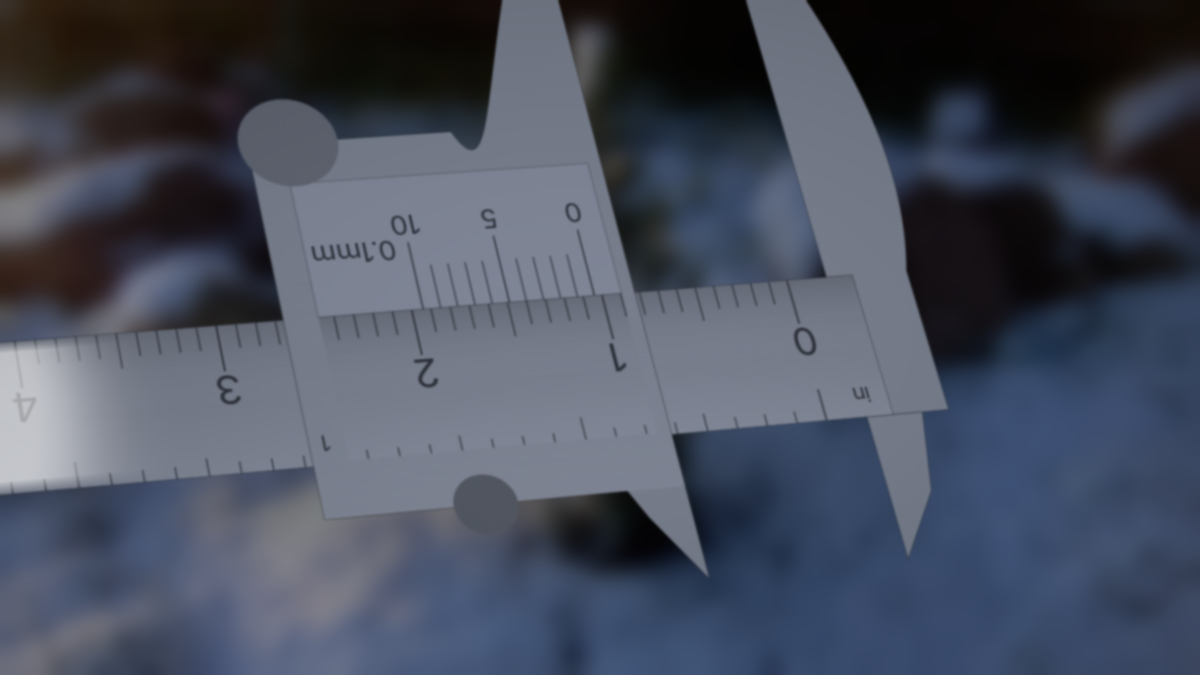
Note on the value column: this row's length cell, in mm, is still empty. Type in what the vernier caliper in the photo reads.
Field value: 10.4 mm
